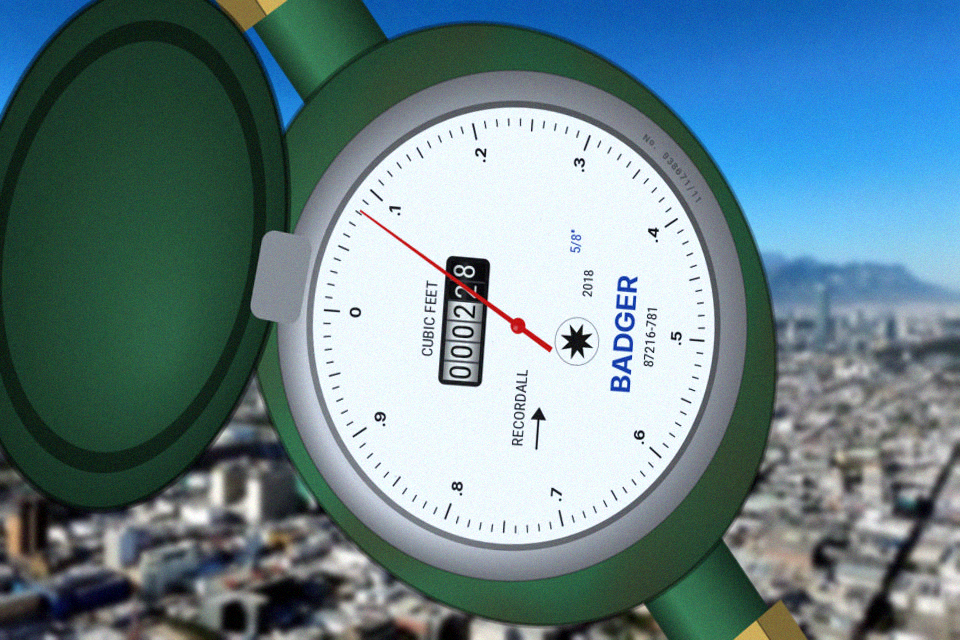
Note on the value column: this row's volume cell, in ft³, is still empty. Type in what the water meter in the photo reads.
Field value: 228.08 ft³
